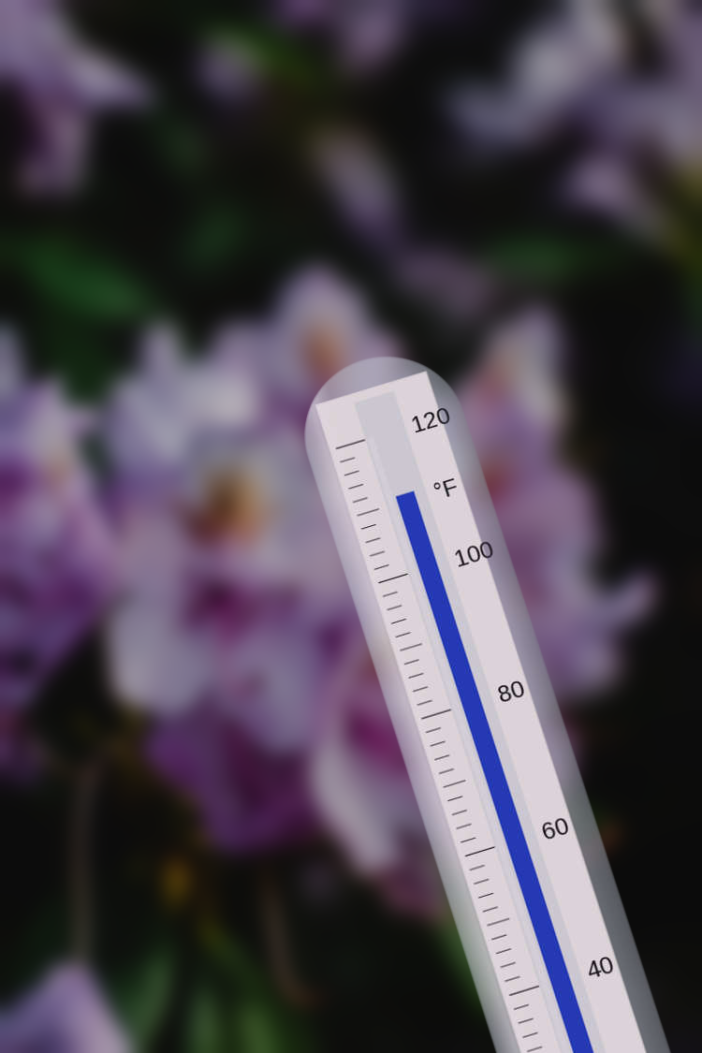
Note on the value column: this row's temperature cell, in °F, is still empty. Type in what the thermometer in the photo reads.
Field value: 111 °F
